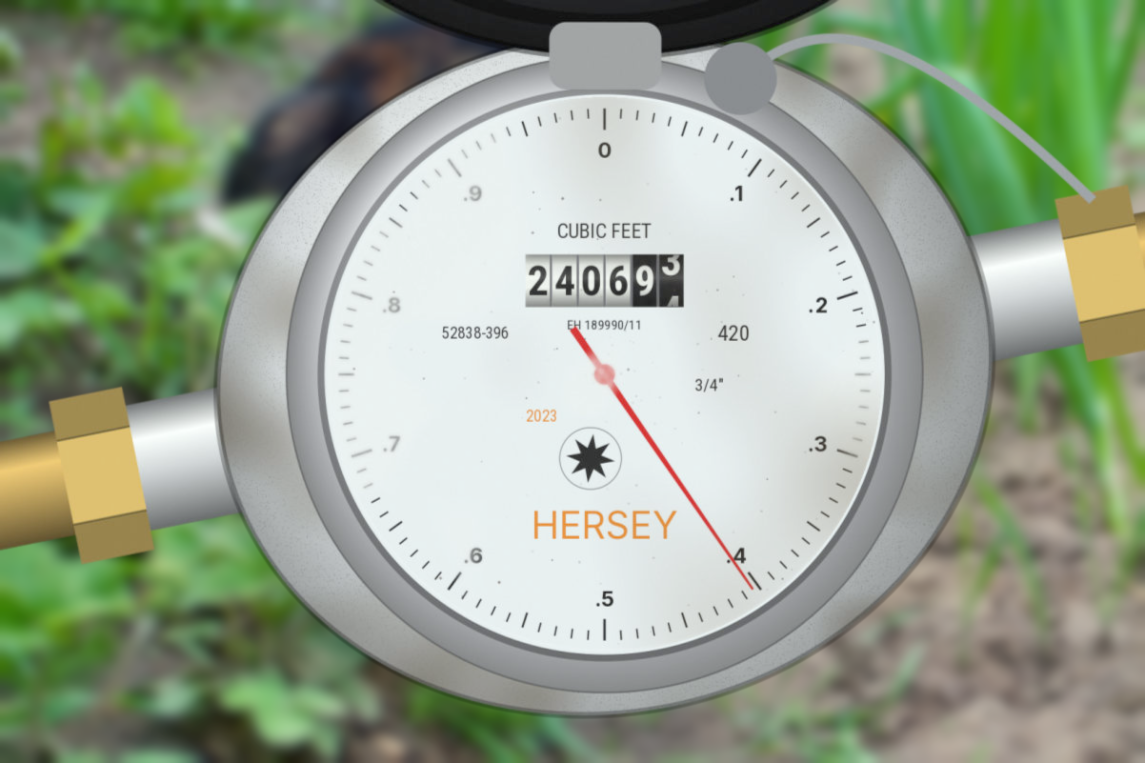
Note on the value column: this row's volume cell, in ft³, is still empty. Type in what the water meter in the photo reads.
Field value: 240693.40 ft³
